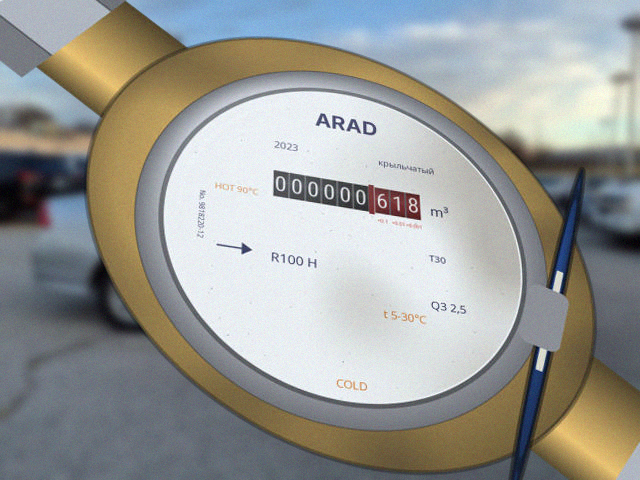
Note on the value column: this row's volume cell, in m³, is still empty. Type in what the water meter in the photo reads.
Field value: 0.618 m³
